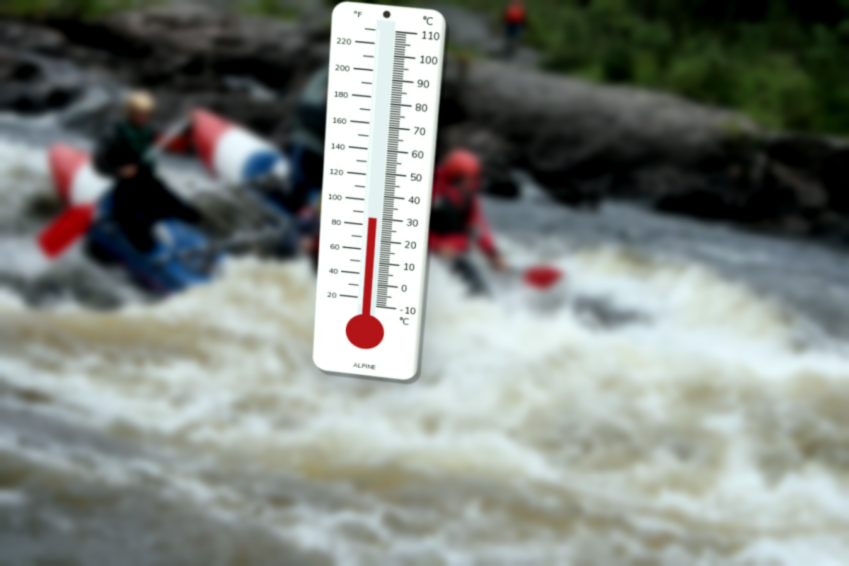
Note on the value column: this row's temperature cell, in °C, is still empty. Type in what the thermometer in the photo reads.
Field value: 30 °C
